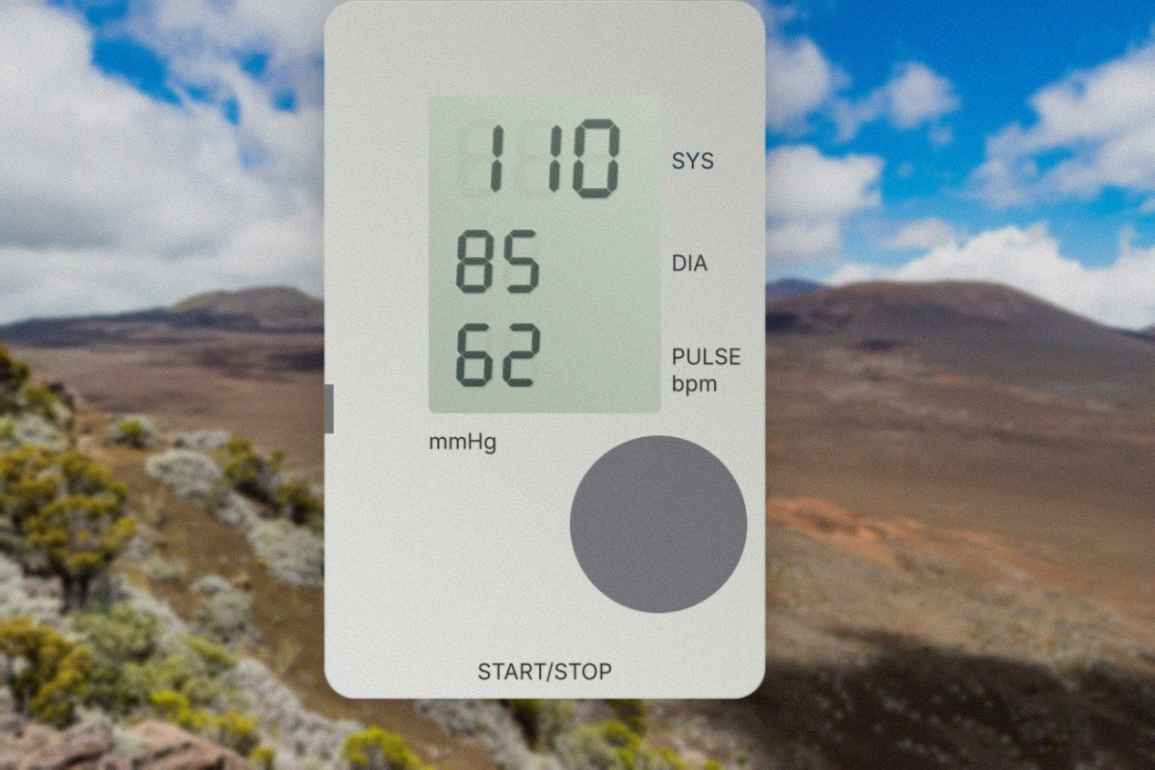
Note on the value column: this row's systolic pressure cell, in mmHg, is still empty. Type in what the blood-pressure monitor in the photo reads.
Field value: 110 mmHg
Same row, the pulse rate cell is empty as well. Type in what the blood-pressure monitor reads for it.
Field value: 62 bpm
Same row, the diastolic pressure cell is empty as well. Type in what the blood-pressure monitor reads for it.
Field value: 85 mmHg
